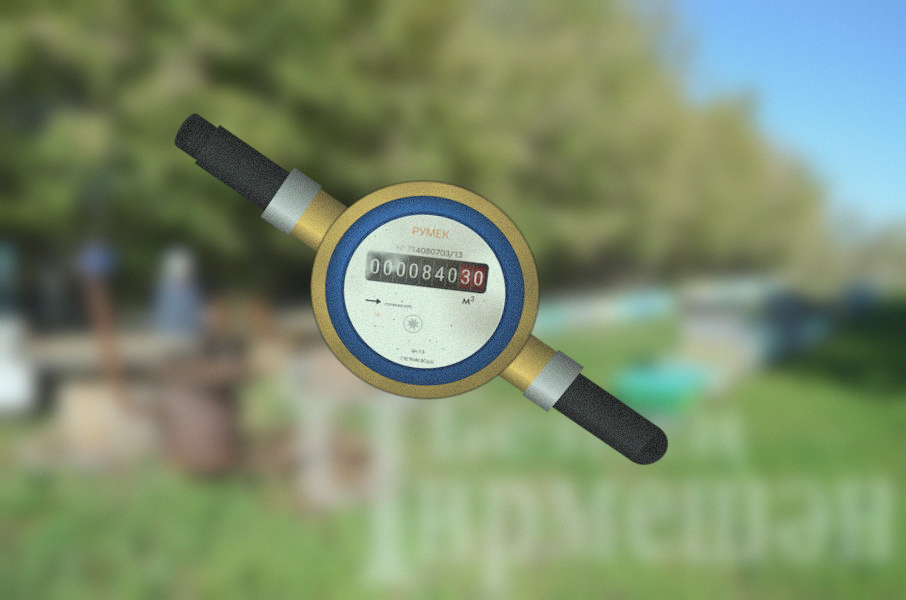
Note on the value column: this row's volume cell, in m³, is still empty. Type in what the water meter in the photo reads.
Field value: 840.30 m³
